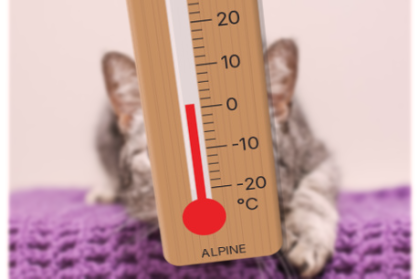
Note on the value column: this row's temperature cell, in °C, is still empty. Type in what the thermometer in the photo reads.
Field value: 1 °C
